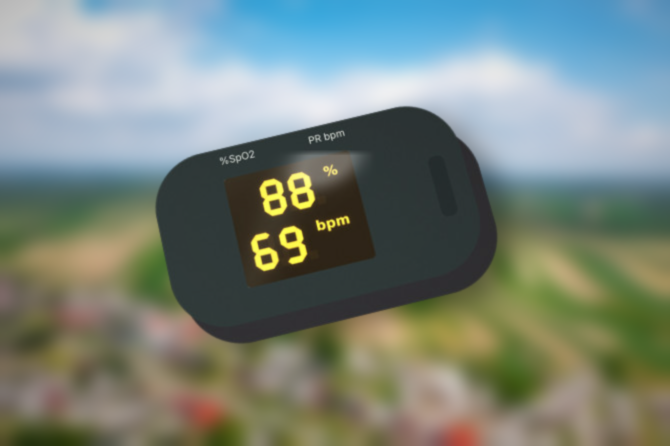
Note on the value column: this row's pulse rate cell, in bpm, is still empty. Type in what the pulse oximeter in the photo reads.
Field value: 69 bpm
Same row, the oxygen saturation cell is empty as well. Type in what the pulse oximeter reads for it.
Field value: 88 %
